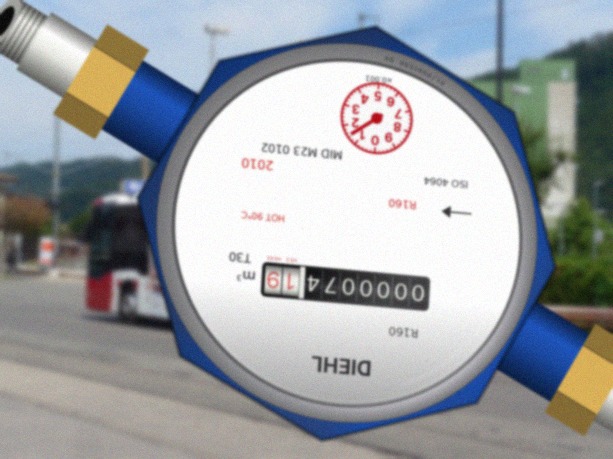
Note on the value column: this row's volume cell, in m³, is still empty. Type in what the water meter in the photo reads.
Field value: 74.191 m³
